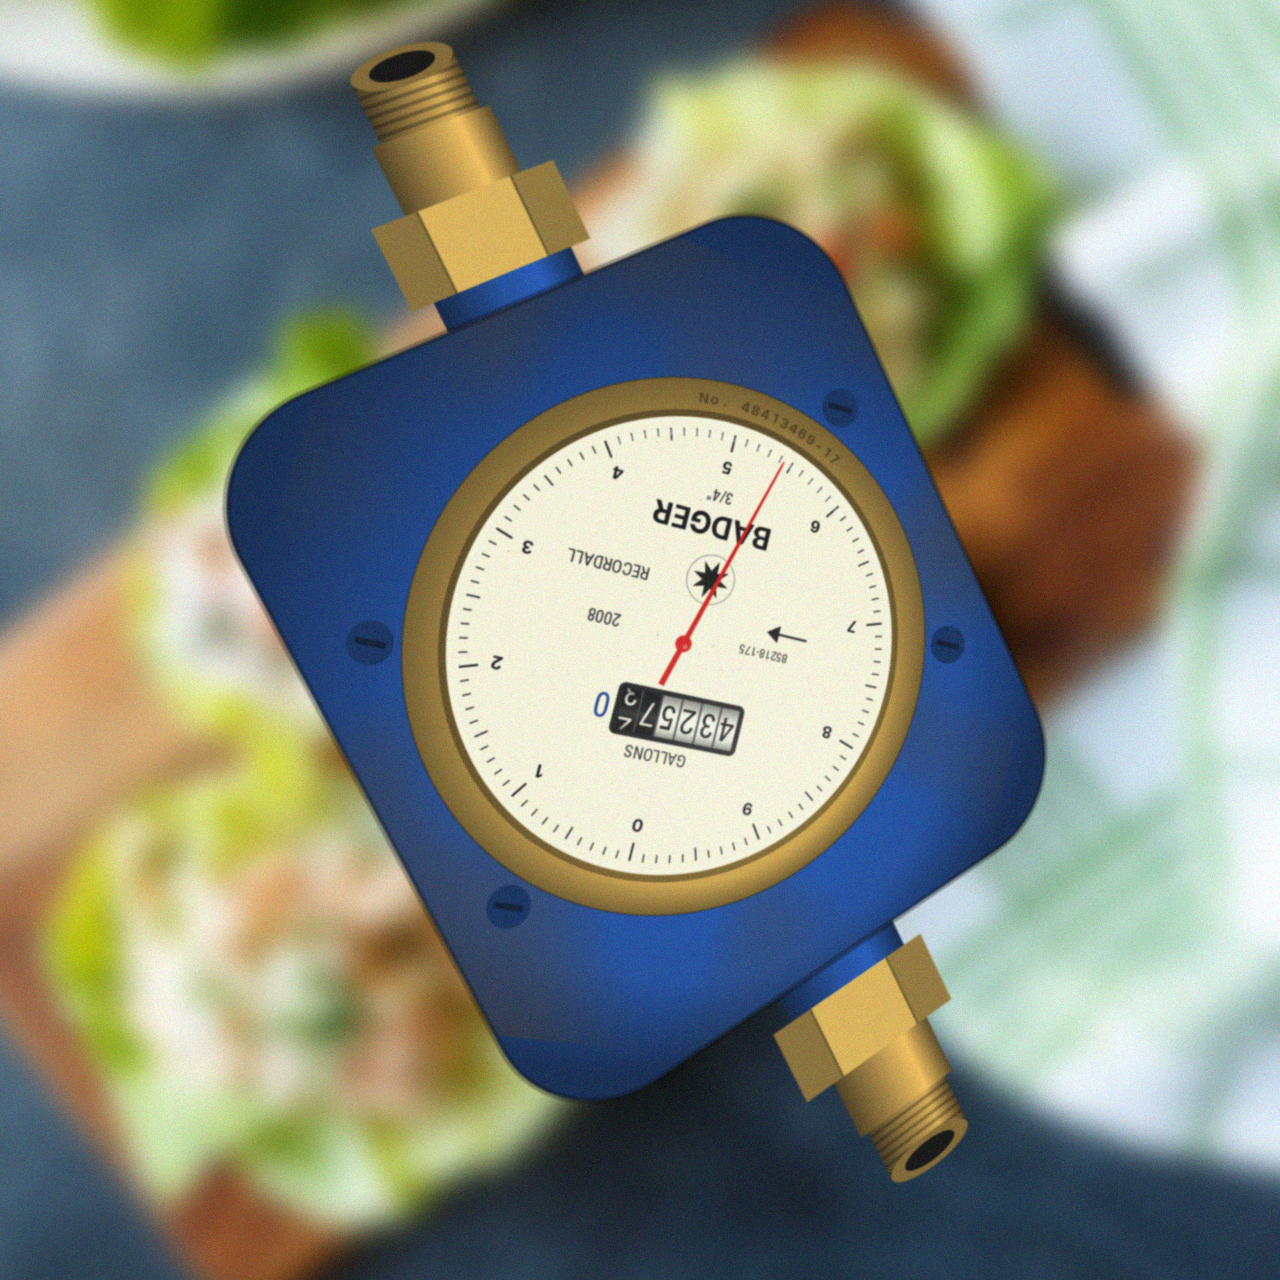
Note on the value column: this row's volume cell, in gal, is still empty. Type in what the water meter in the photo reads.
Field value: 4325725.4 gal
